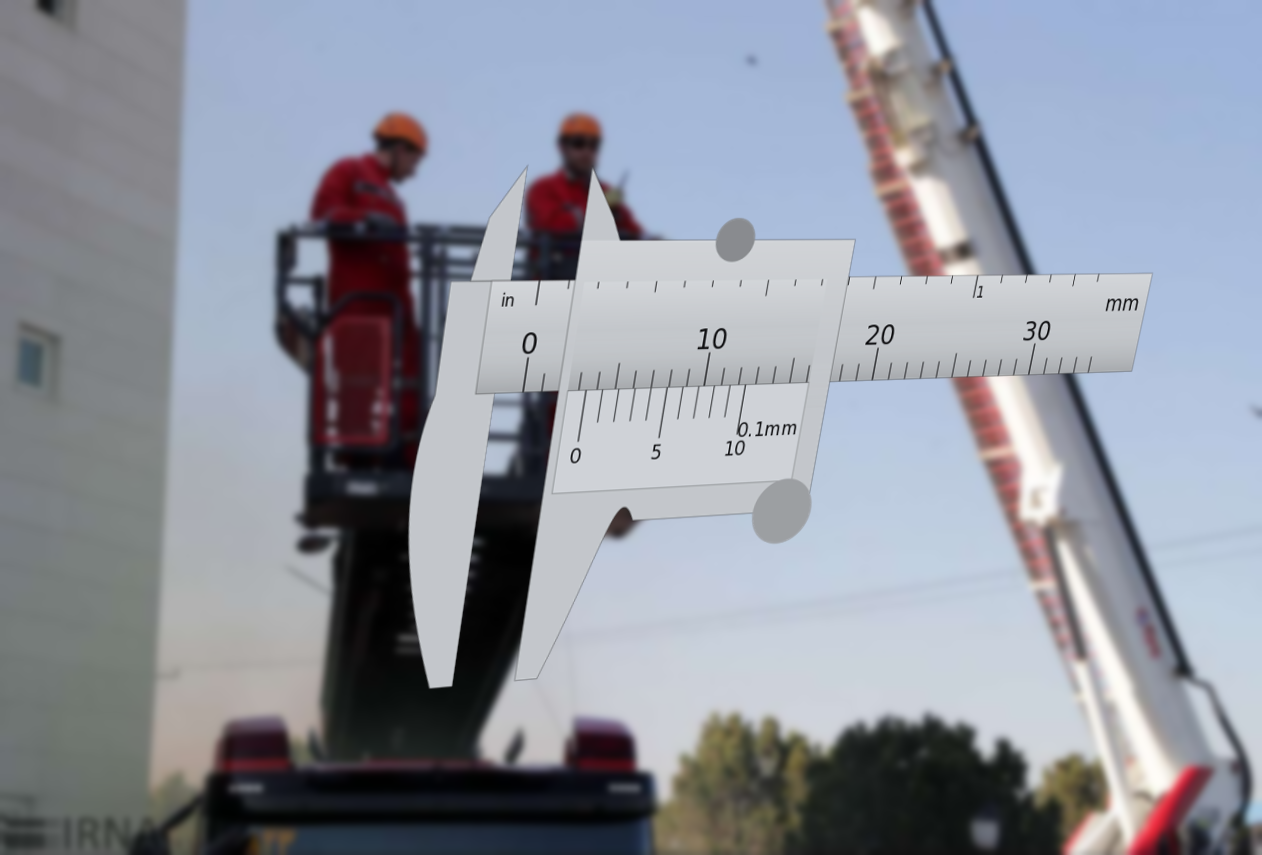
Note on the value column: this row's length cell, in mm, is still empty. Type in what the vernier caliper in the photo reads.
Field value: 3.4 mm
